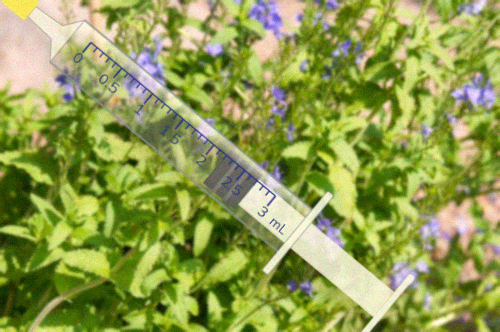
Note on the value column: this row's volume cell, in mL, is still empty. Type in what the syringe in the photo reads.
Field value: 2.2 mL
